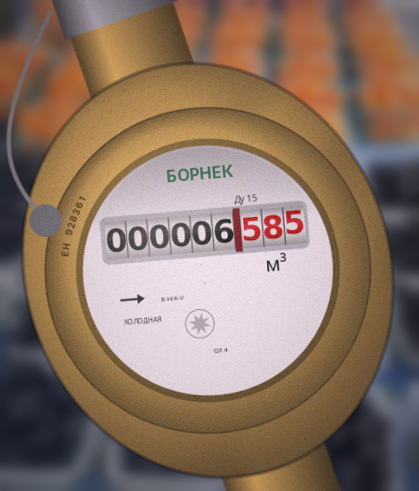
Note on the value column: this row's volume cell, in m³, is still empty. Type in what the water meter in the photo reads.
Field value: 6.585 m³
